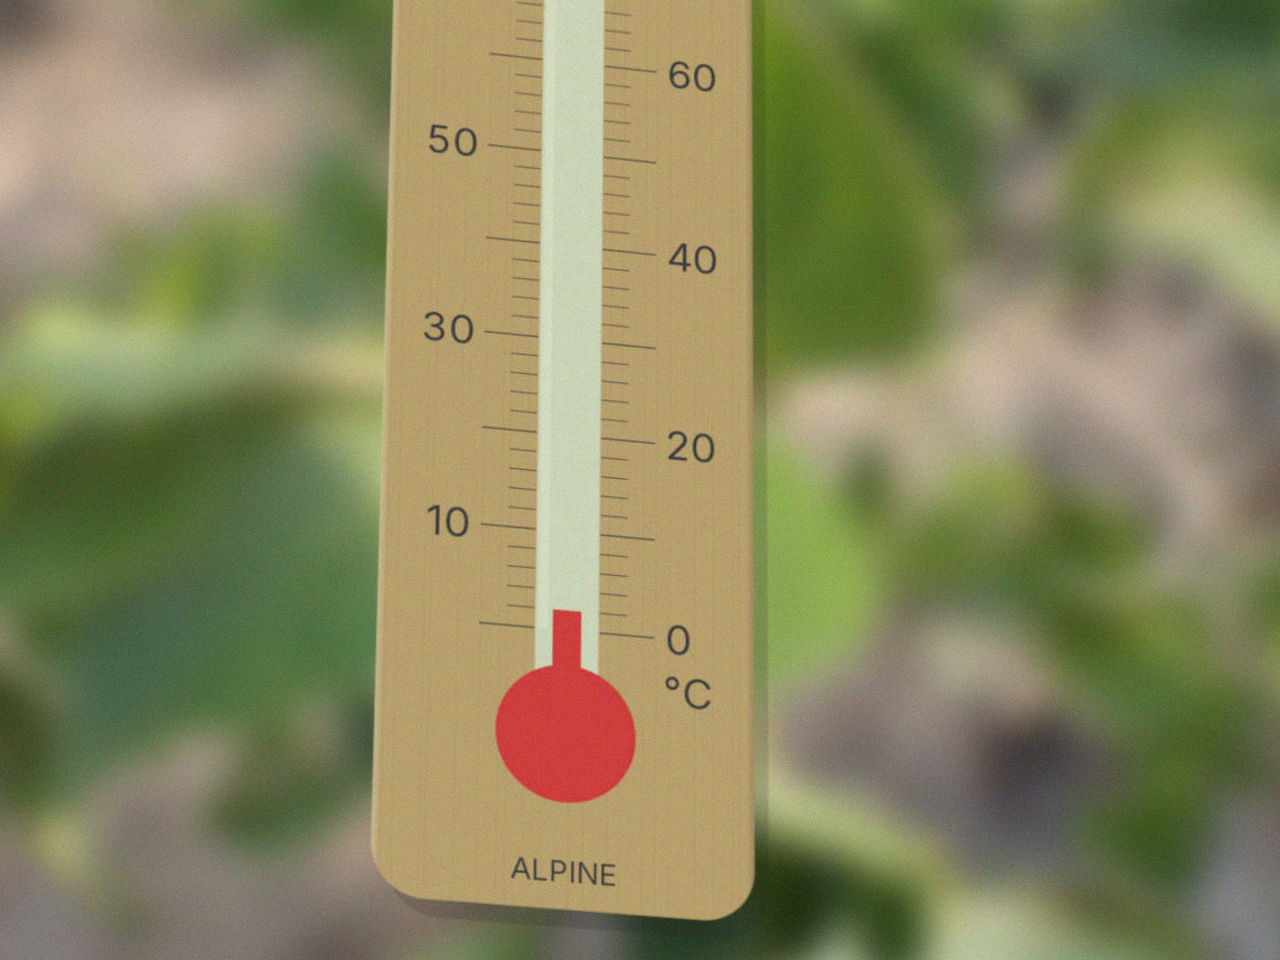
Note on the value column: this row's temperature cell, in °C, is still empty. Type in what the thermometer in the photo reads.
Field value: 2 °C
